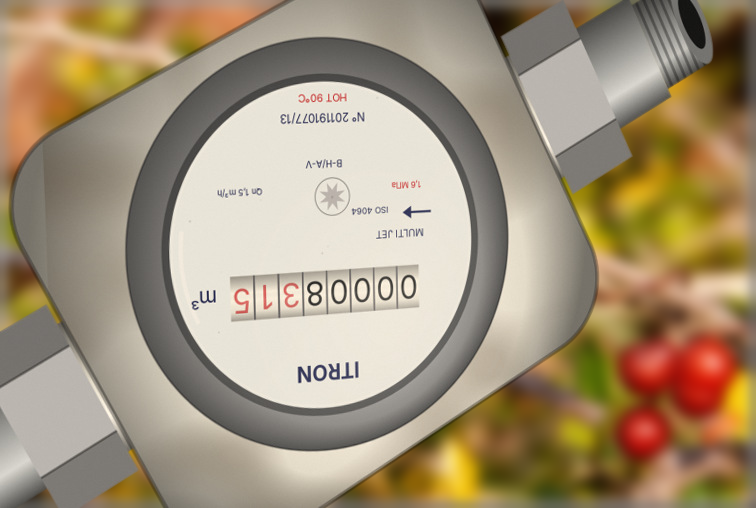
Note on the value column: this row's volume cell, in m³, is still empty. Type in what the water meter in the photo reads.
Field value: 8.315 m³
